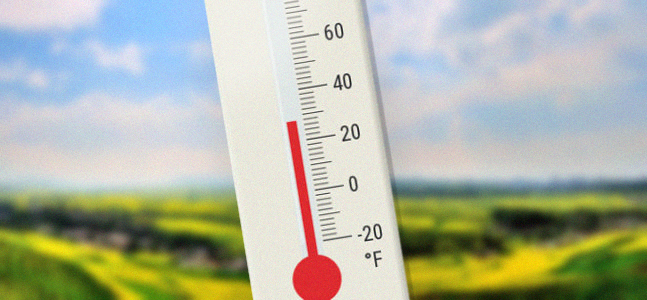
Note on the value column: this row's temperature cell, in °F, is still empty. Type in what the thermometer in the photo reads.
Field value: 28 °F
